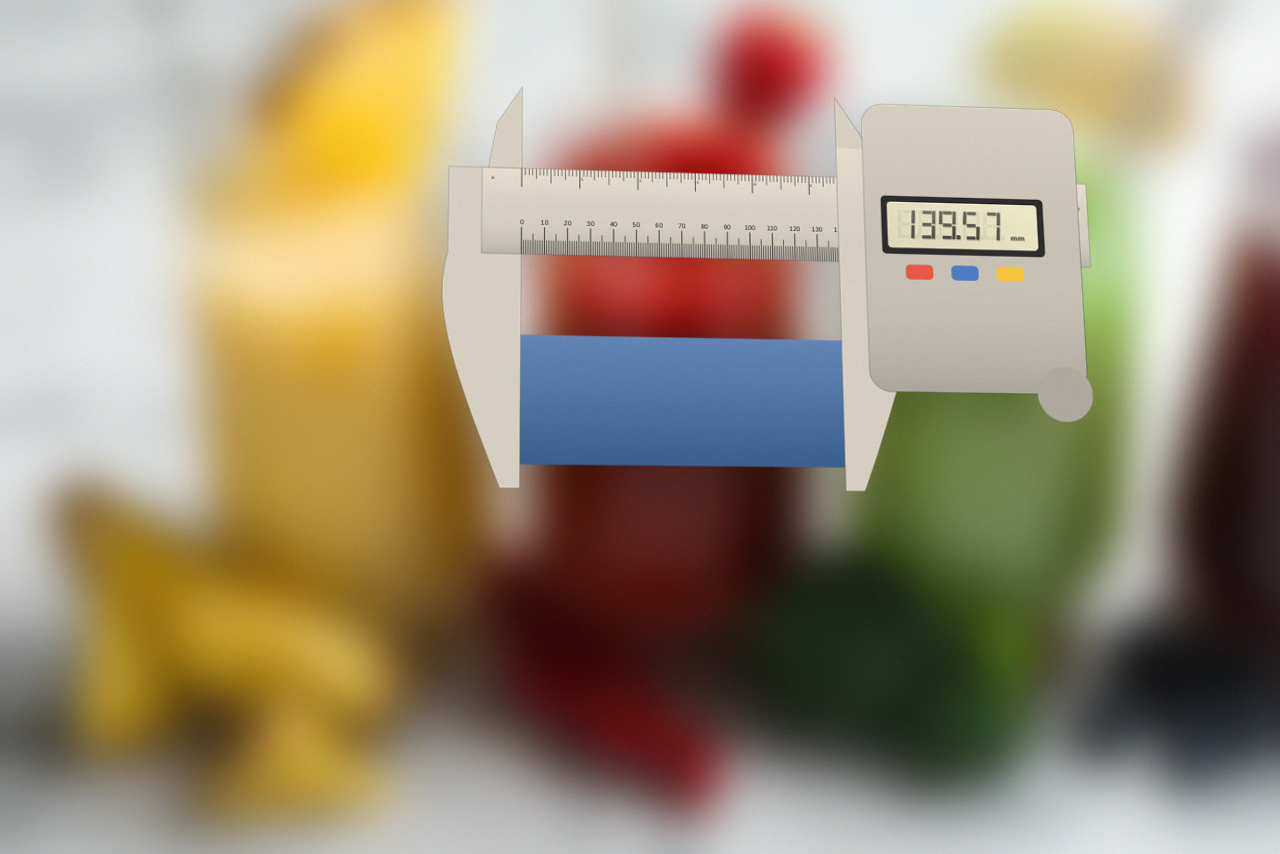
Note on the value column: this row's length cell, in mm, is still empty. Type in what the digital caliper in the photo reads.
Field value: 139.57 mm
